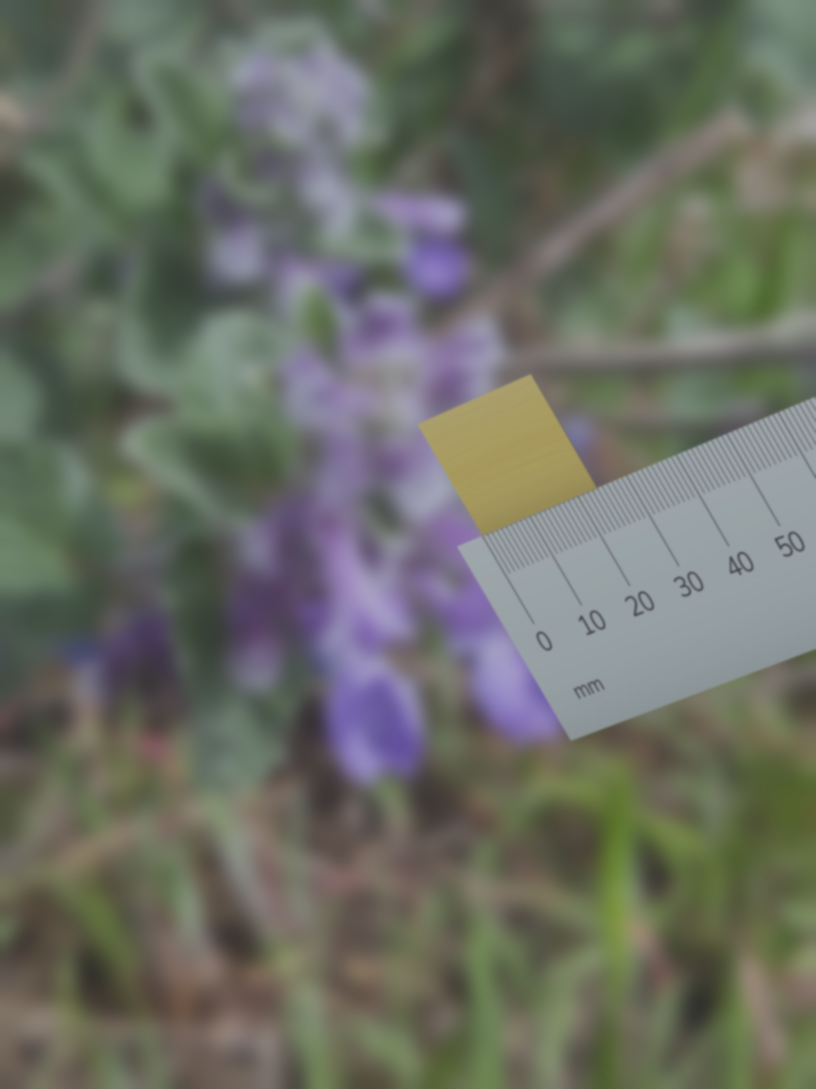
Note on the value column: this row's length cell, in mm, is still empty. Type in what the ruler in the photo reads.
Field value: 24 mm
